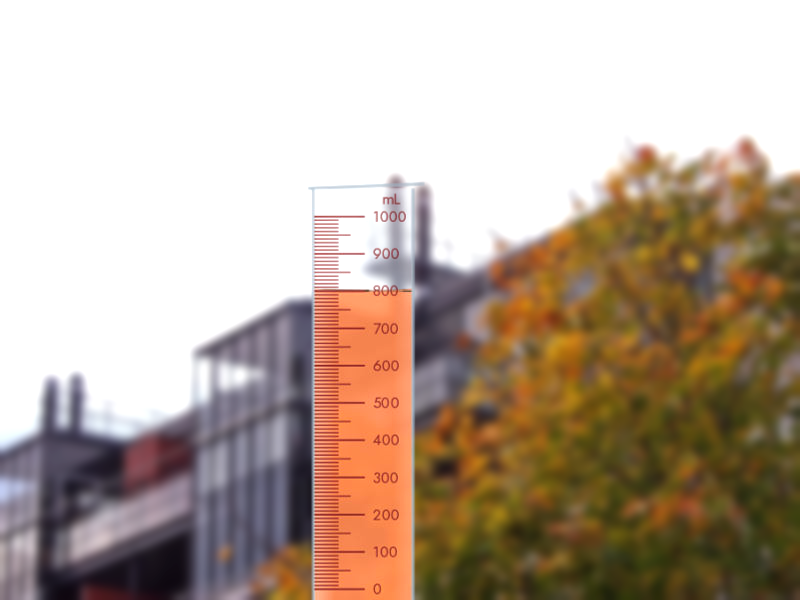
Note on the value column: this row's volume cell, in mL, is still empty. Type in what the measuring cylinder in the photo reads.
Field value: 800 mL
